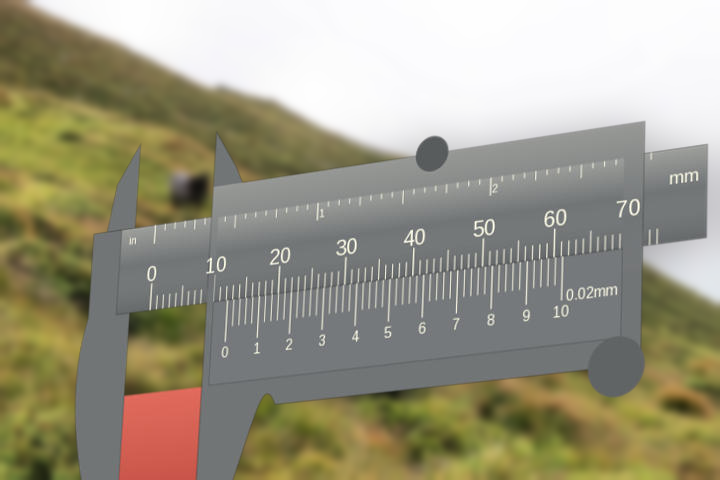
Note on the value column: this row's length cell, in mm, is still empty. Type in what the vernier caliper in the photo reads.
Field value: 12.2 mm
